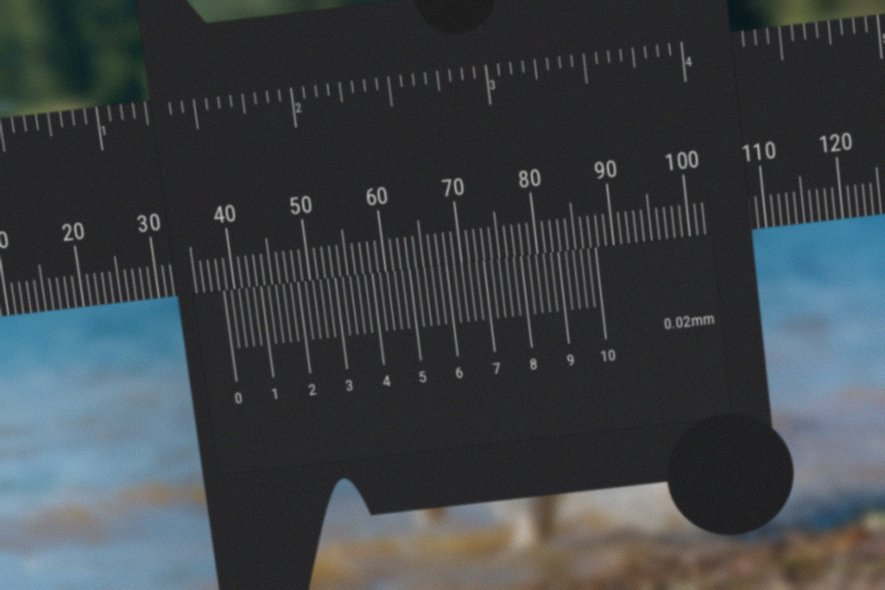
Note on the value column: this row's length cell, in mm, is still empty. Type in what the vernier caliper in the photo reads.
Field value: 38.6 mm
